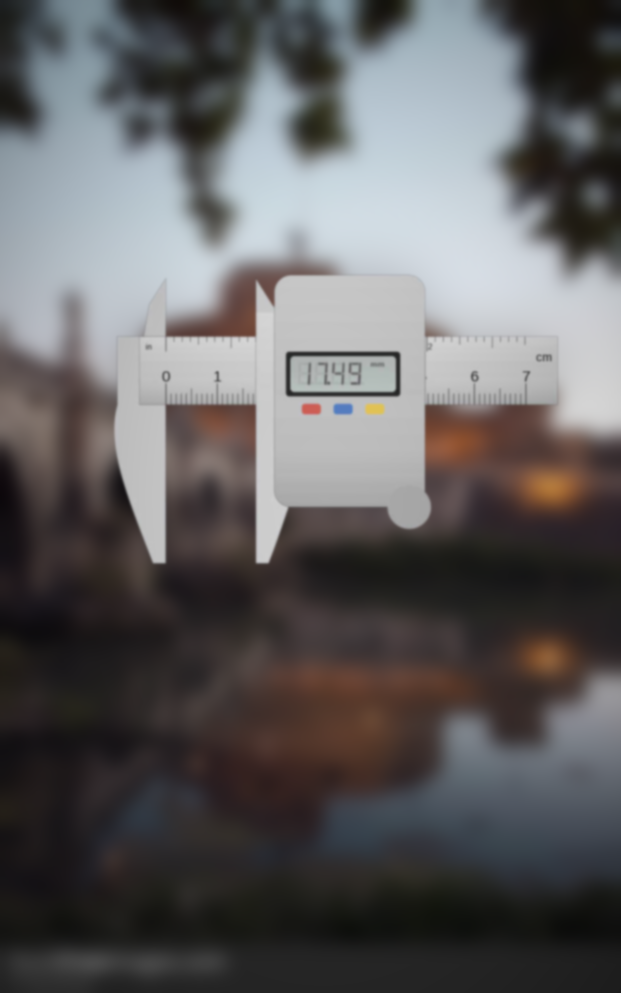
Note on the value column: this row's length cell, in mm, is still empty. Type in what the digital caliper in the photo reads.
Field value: 17.49 mm
